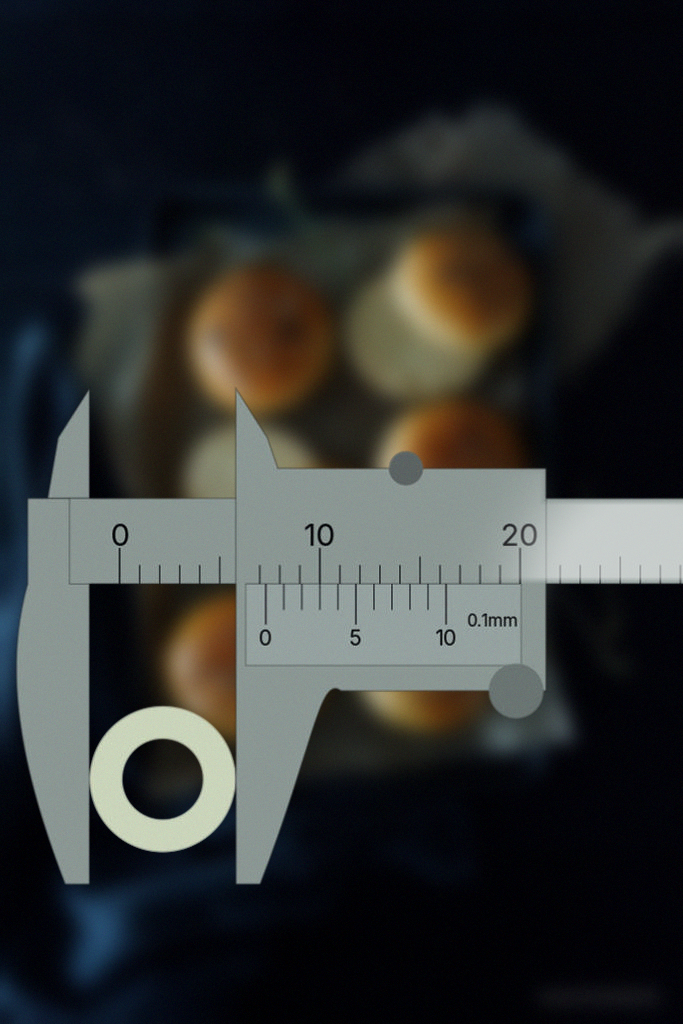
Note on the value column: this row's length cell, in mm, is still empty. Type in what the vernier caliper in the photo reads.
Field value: 7.3 mm
